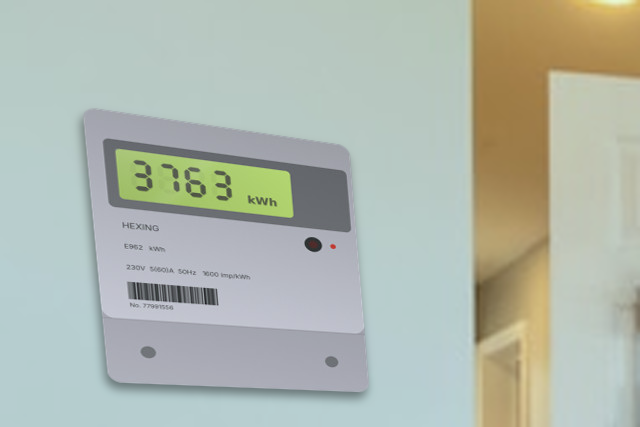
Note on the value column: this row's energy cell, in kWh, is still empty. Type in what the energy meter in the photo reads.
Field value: 3763 kWh
